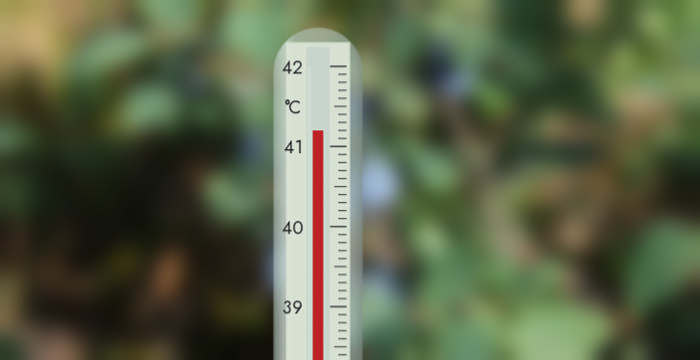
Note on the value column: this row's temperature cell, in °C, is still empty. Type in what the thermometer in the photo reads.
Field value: 41.2 °C
